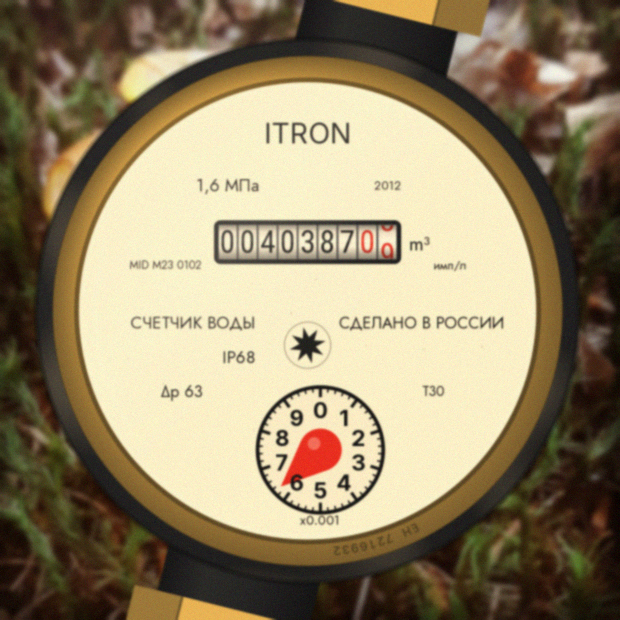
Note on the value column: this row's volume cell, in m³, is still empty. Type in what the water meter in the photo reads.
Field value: 40387.086 m³
